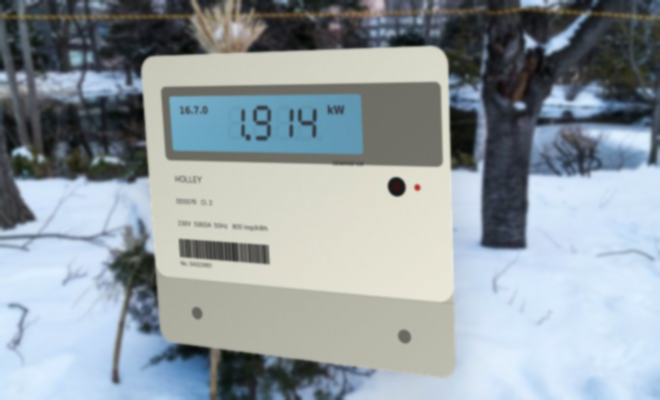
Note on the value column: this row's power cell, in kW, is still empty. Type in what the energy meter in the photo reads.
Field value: 1.914 kW
